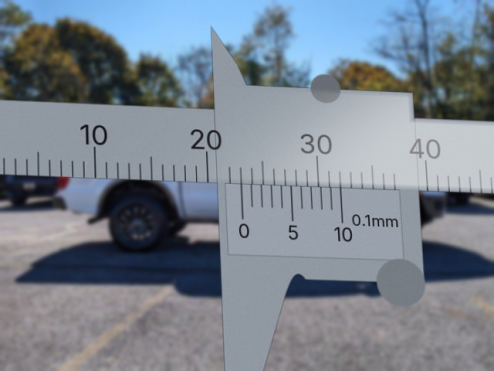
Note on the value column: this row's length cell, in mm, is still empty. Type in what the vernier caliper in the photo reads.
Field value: 23.0 mm
